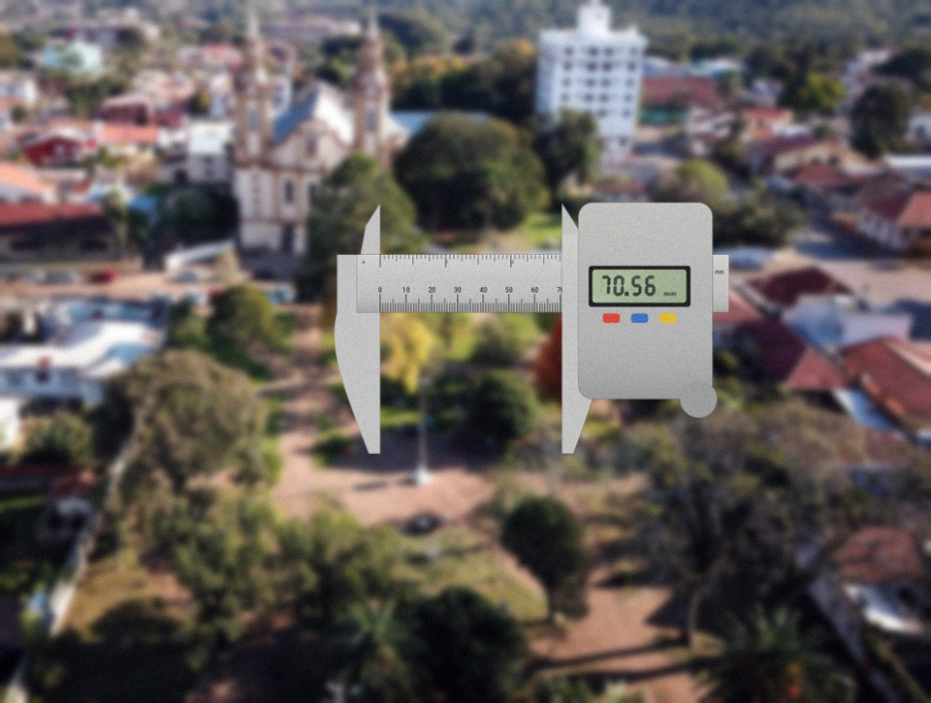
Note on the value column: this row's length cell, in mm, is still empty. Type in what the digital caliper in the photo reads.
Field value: 70.56 mm
